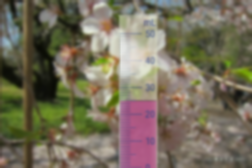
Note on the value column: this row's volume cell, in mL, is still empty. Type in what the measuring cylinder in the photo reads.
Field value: 25 mL
